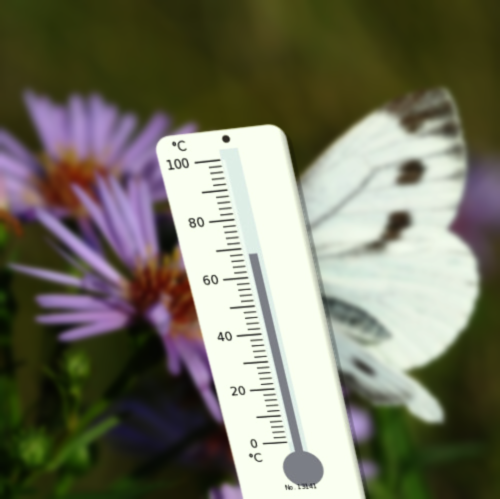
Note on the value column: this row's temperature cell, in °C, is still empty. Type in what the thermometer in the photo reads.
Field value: 68 °C
